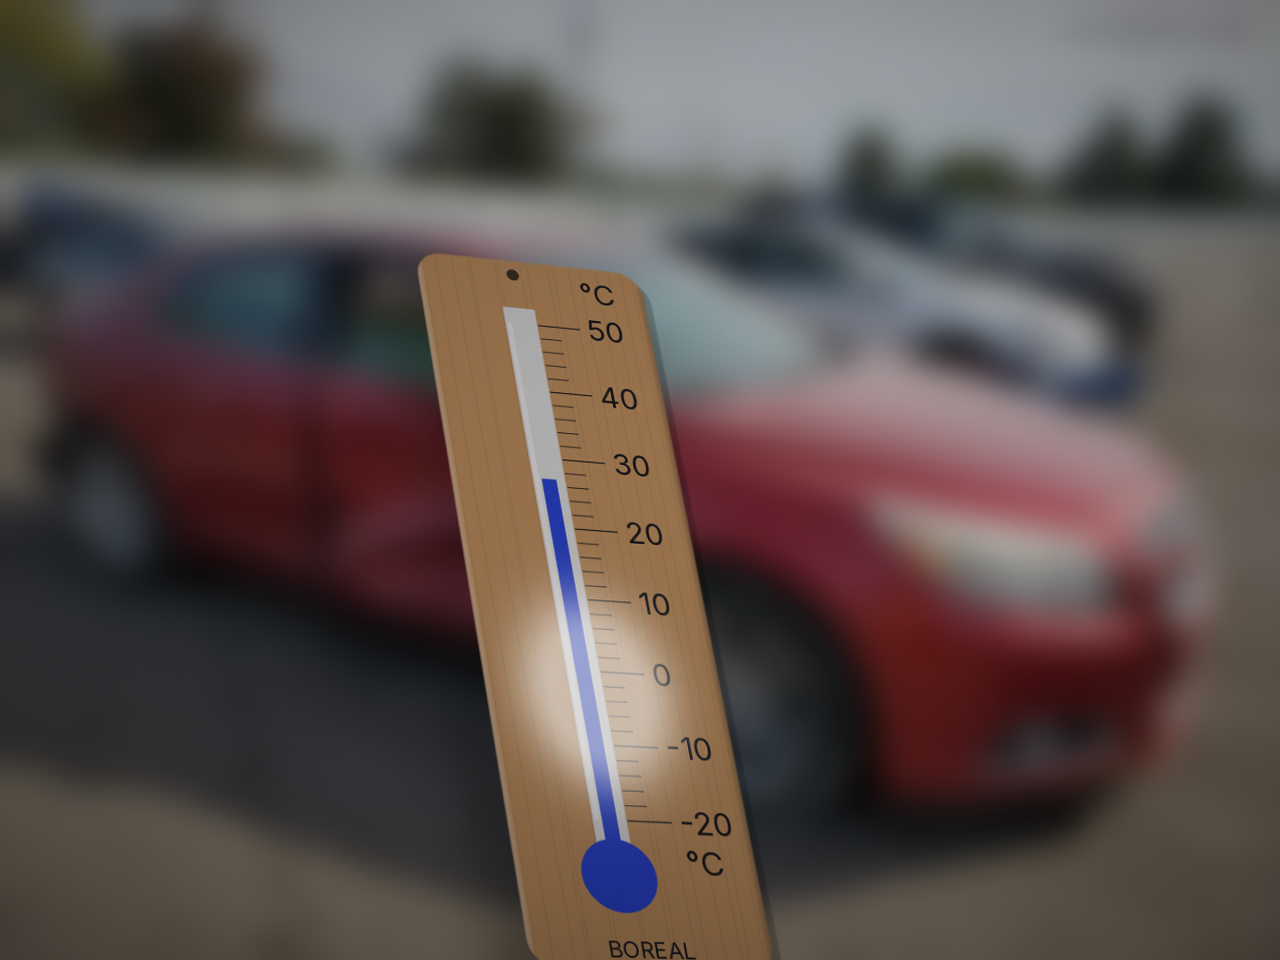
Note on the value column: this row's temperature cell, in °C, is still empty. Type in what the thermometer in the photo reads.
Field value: 27 °C
